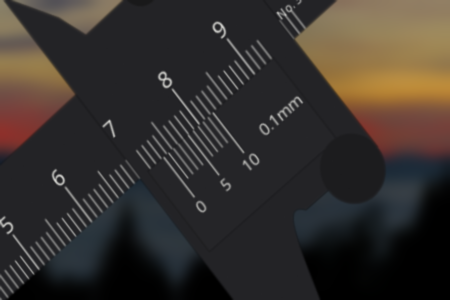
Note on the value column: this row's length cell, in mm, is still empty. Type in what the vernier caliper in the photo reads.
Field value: 73.4 mm
